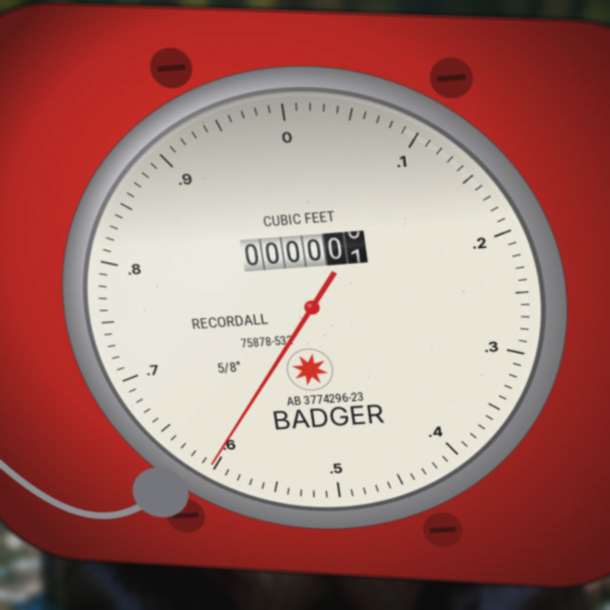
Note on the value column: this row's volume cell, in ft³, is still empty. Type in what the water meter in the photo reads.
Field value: 0.60 ft³
